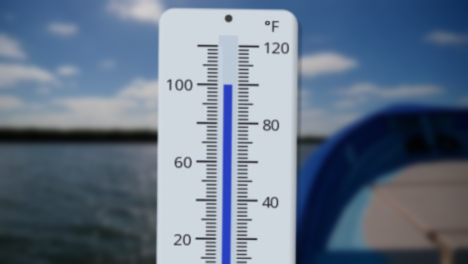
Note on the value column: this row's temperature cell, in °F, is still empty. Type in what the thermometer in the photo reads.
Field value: 100 °F
